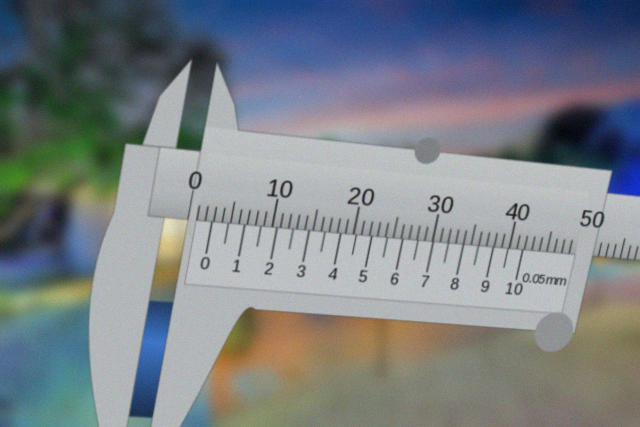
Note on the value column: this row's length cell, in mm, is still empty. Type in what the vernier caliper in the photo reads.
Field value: 2.8 mm
